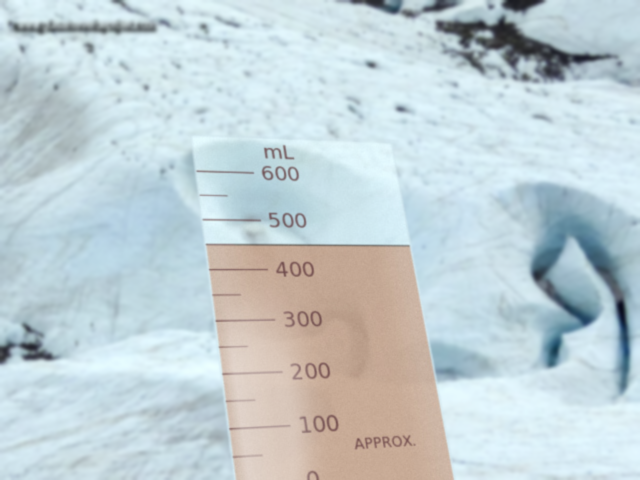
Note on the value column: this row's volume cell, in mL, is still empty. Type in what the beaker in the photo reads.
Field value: 450 mL
